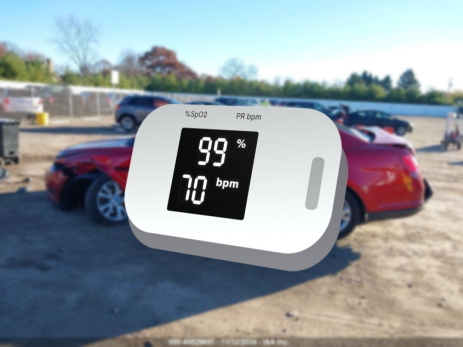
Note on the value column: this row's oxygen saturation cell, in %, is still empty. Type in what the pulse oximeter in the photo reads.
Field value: 99 %
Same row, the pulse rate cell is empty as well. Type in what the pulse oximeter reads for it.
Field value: 70 bpm
